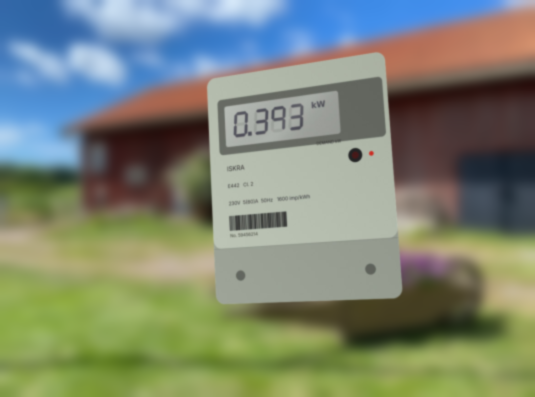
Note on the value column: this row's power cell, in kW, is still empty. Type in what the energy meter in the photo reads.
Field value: 0.393 kW
